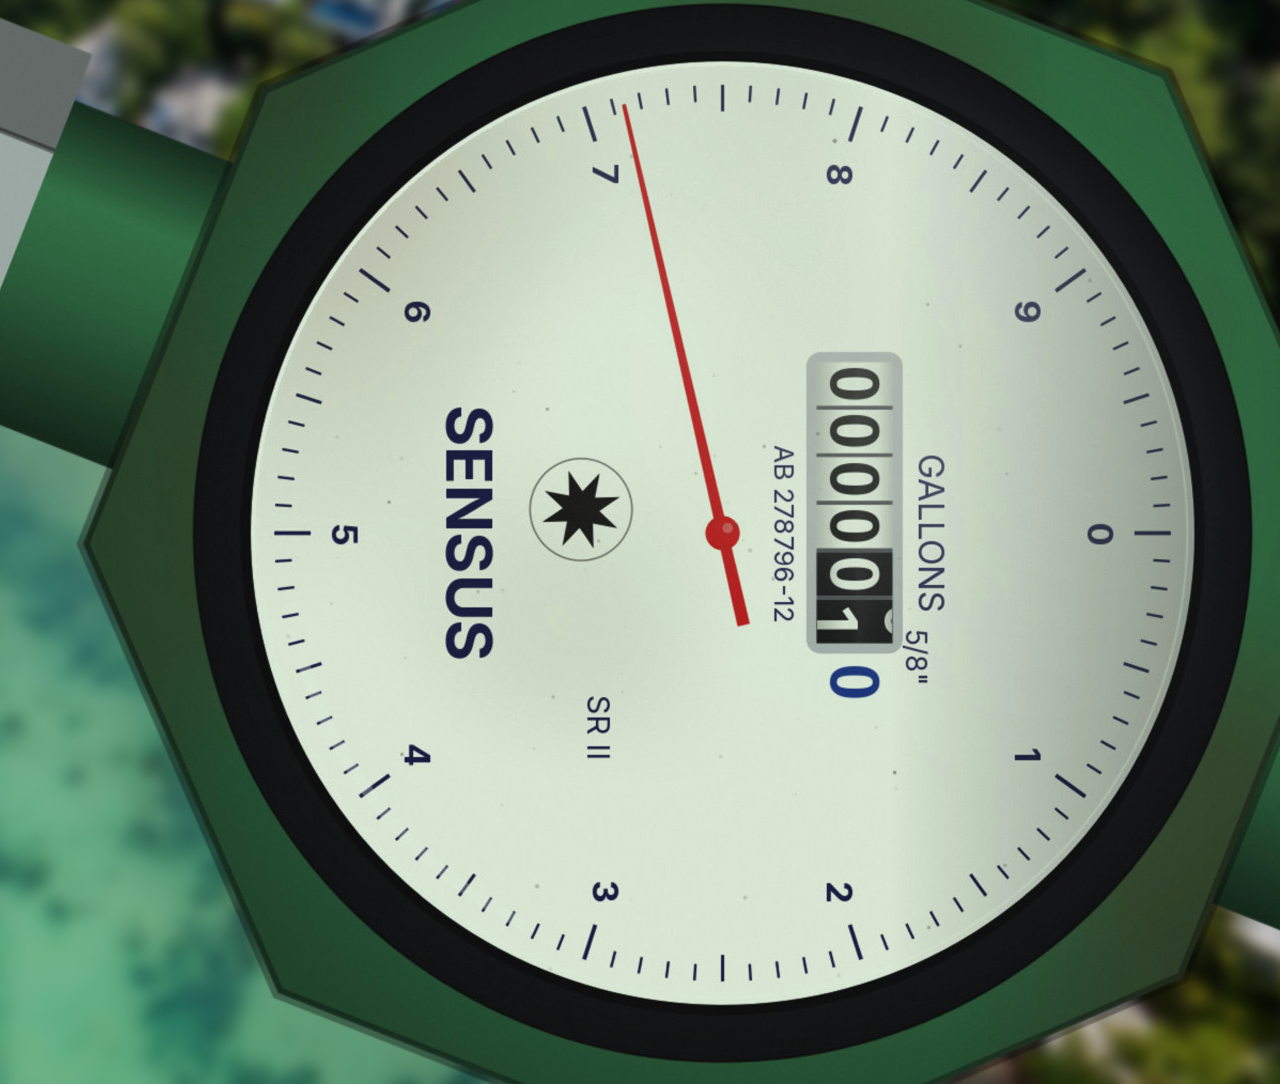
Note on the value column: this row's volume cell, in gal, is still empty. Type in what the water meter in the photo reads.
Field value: 7.1 gal
